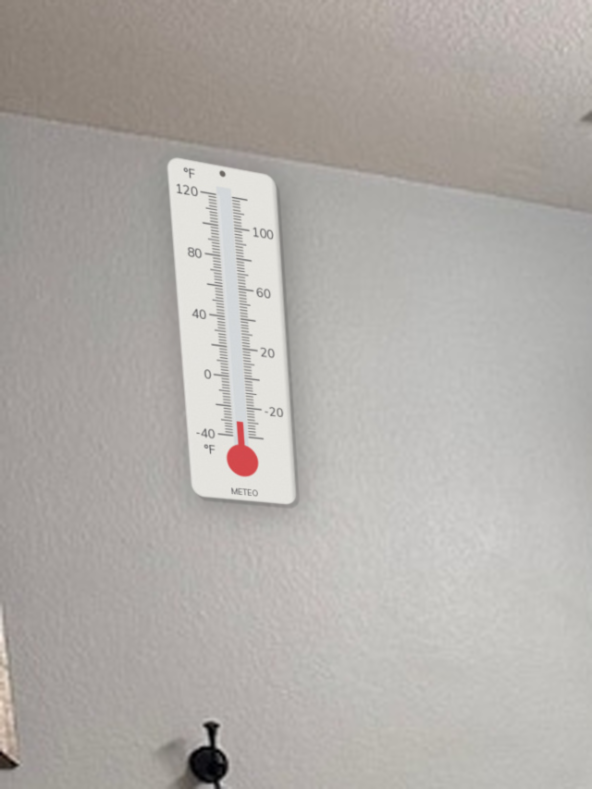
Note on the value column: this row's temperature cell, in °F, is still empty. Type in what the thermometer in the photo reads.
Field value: -30 °F
